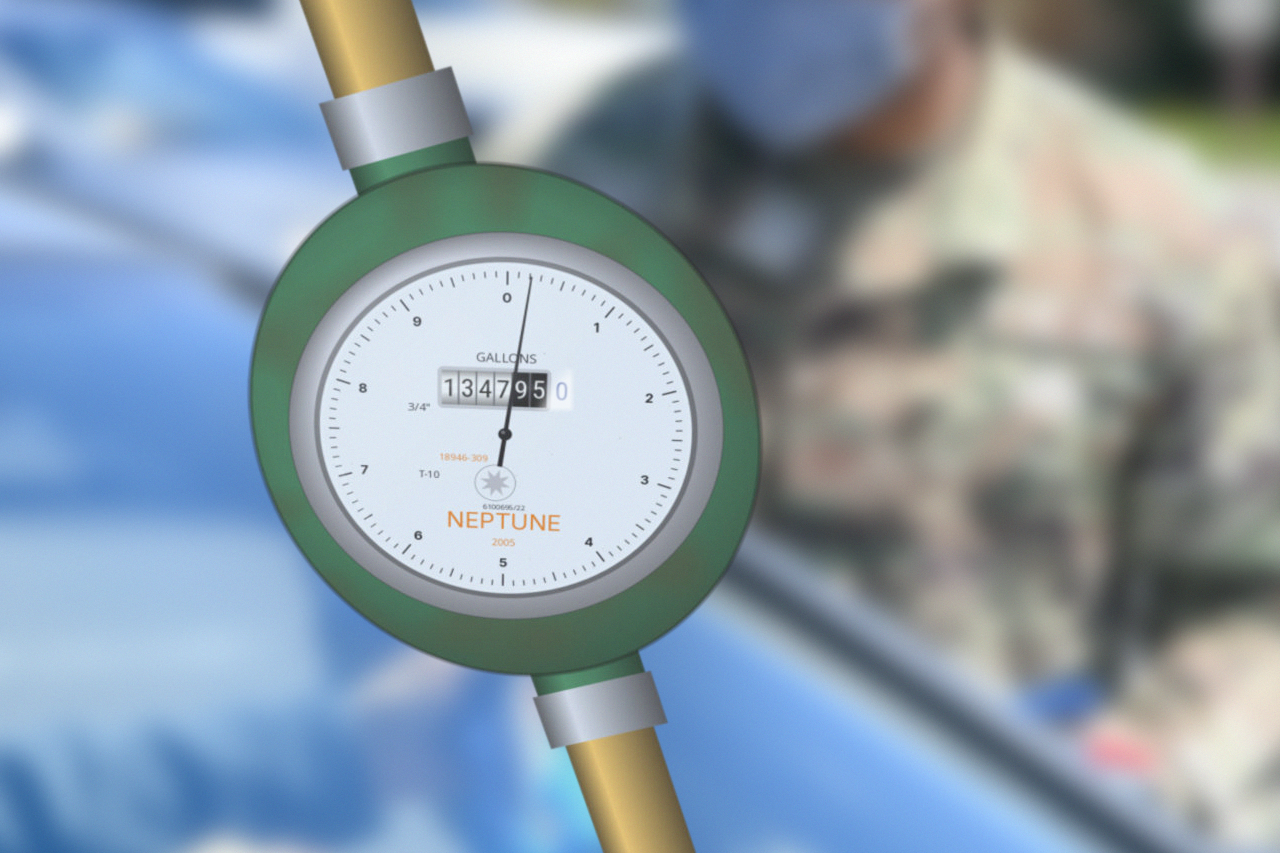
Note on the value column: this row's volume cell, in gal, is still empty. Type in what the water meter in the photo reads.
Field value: 1347950.2 gal
